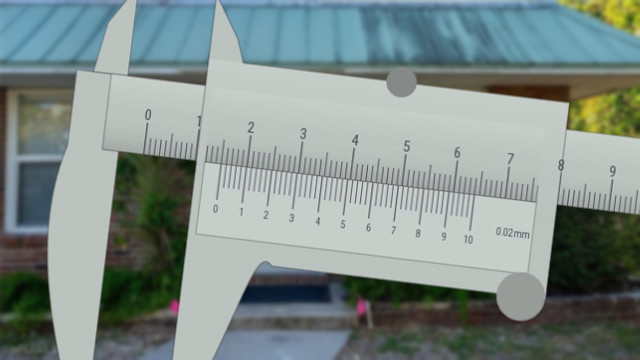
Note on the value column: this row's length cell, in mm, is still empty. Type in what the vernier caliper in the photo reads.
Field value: 15.0 mm
